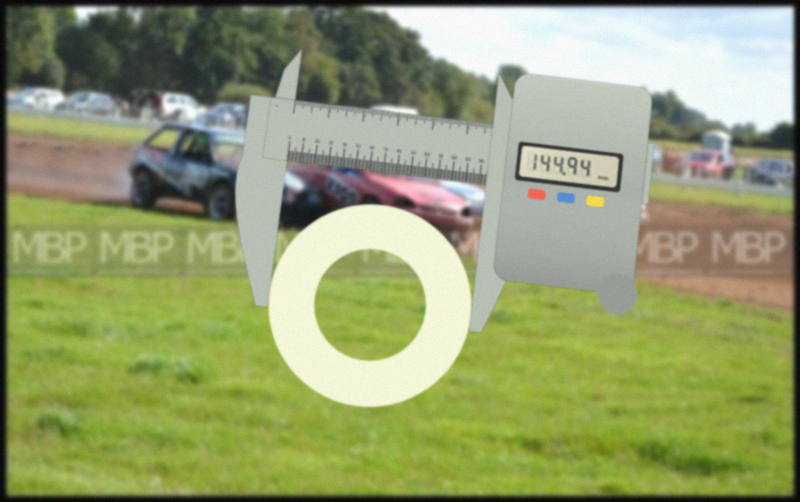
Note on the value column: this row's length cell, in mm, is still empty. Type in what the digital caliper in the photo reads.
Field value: 144.94 mm
